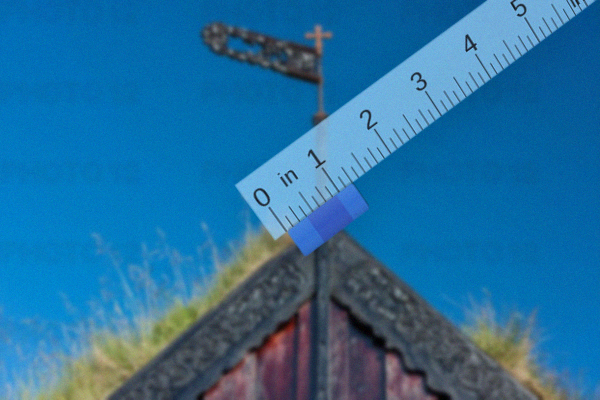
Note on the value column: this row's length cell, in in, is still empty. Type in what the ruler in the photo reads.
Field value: 1.25 in
